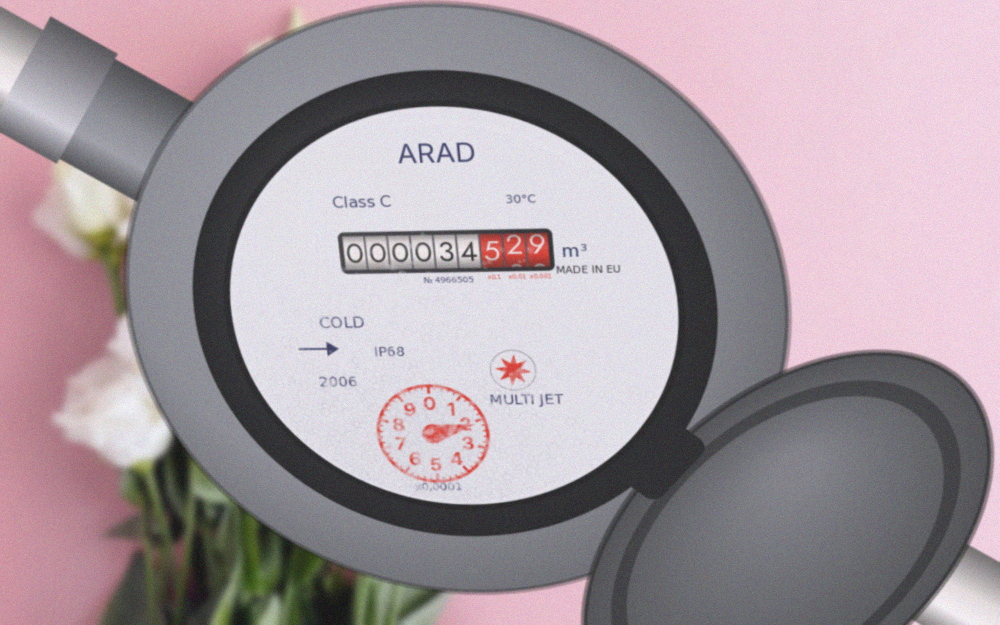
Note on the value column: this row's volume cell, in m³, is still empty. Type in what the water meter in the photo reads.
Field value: 34.5292 m³
